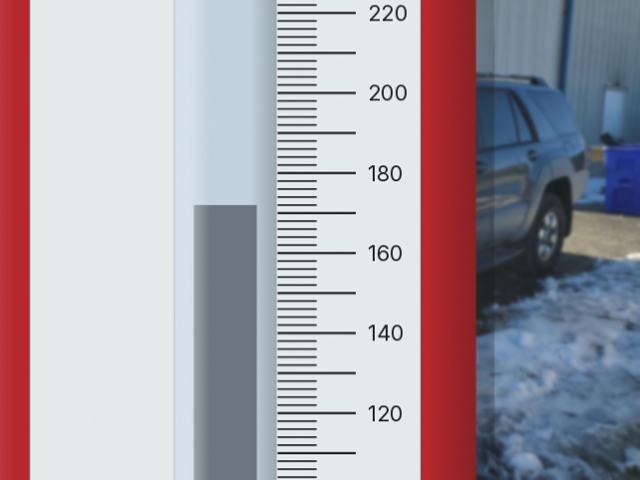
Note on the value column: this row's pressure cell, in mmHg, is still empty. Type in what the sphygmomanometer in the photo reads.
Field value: 172 mmHg
